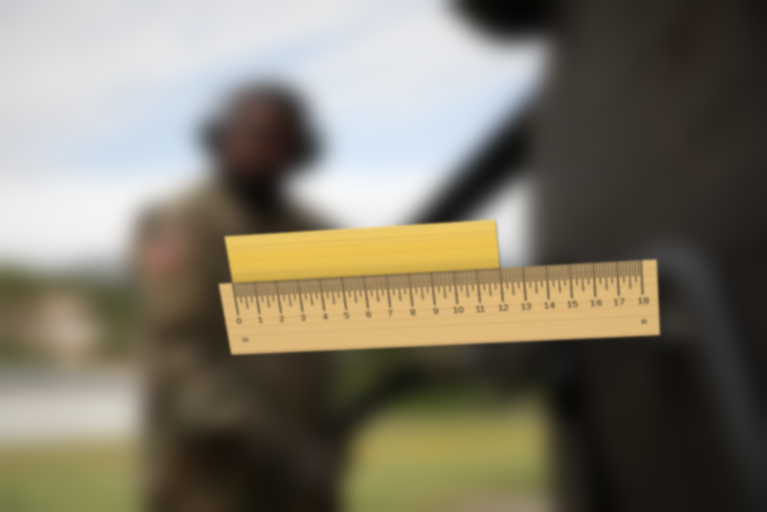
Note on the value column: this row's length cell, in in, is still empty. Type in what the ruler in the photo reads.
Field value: 12 in
